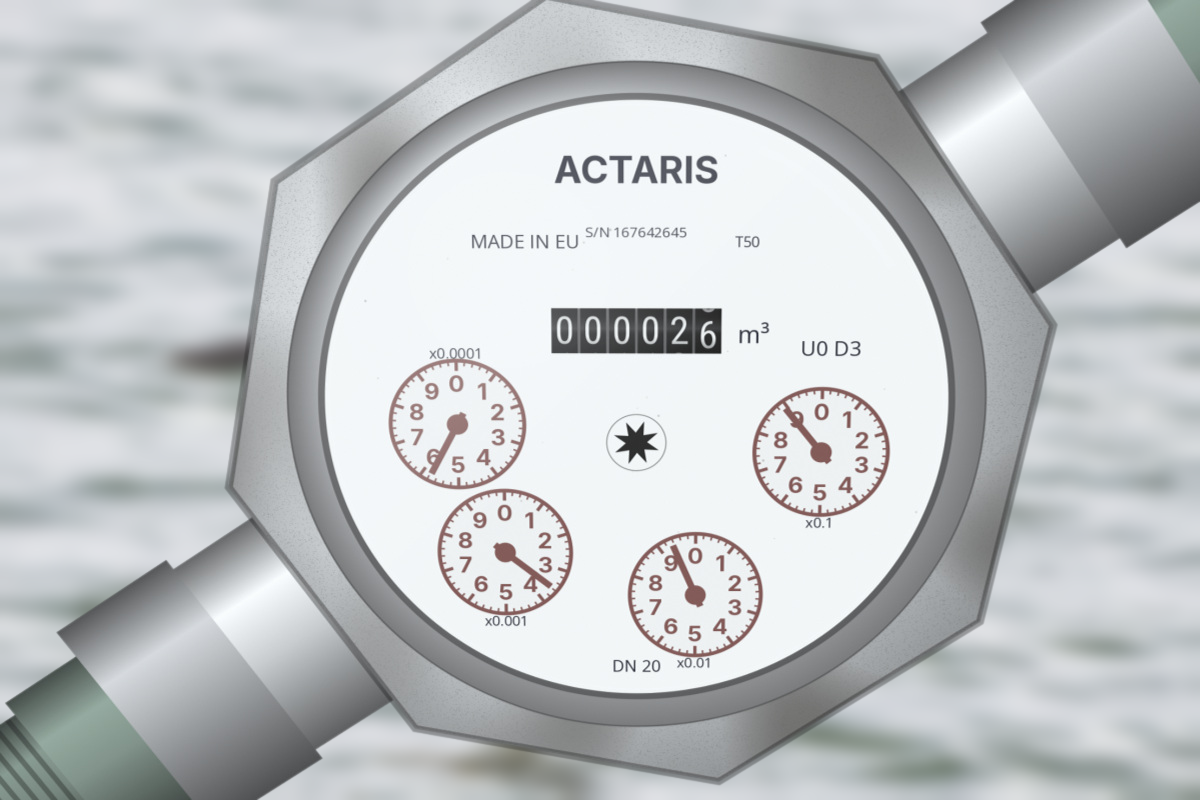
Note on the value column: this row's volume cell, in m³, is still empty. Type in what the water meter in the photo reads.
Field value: 25.8935 m³
